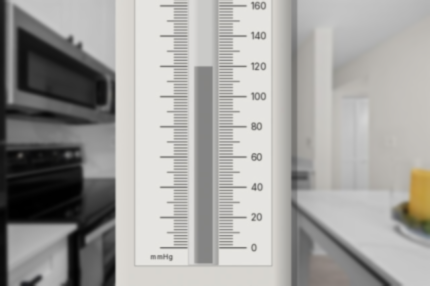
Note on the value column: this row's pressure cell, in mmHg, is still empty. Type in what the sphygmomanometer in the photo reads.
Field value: 120 mmHg
